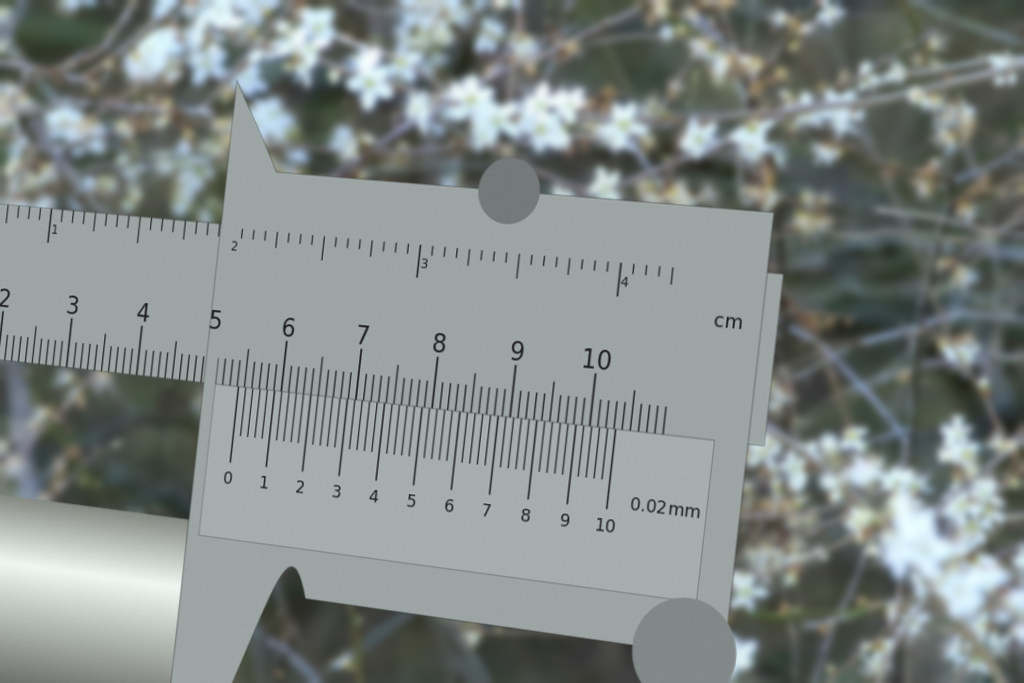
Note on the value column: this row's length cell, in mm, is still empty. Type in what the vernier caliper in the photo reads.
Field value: 54.2 mm
